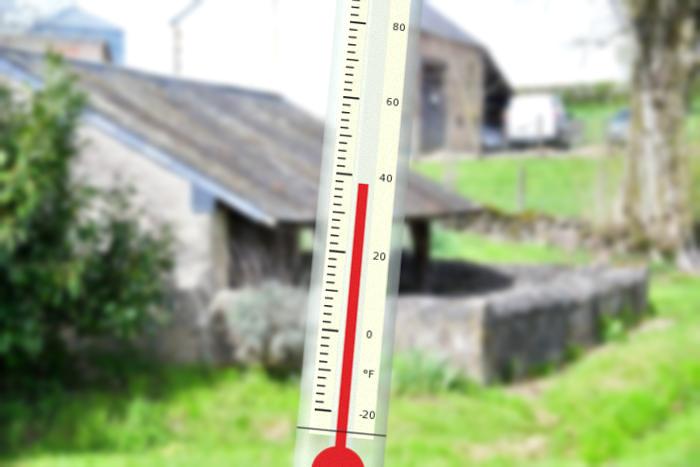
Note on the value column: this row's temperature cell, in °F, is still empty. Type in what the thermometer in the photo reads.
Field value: 38 °F
